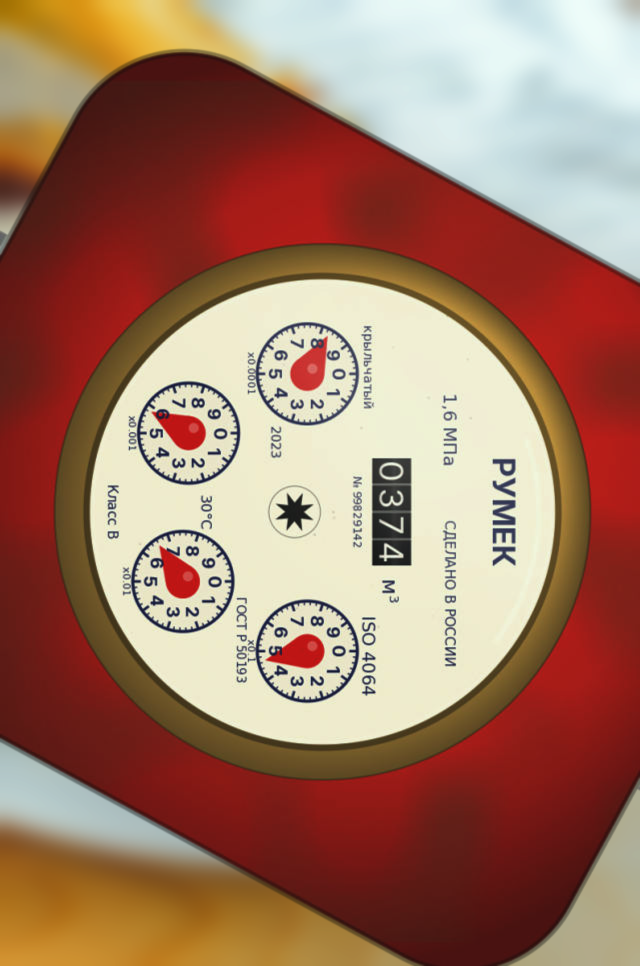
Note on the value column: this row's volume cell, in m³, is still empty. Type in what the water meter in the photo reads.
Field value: 374.4658 m³
